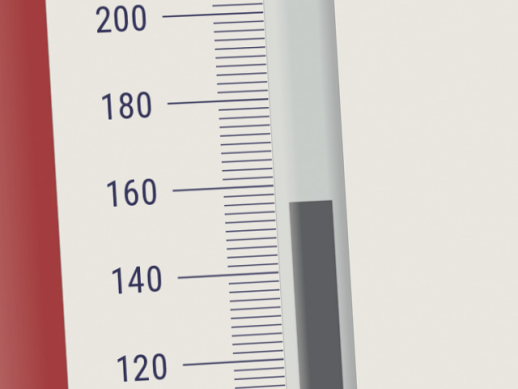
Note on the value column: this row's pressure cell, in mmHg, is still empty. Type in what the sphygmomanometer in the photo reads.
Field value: 156 mmHg
